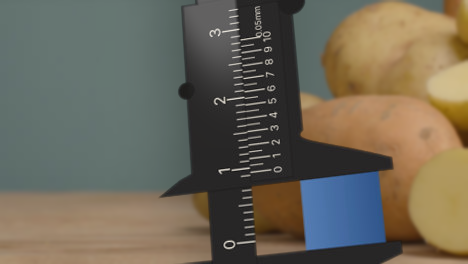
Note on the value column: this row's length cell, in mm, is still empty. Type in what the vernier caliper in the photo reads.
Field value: 9.4 mm
